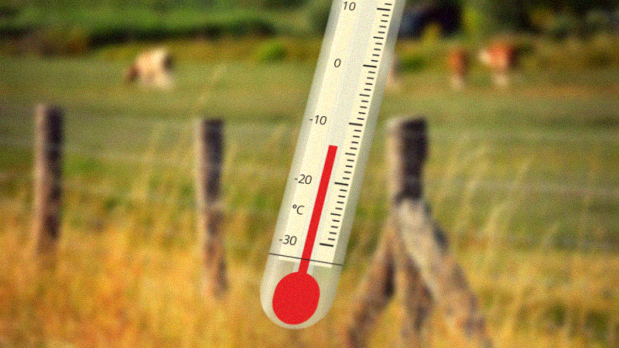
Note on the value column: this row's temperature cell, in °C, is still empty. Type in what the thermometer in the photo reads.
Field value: -14 °C
